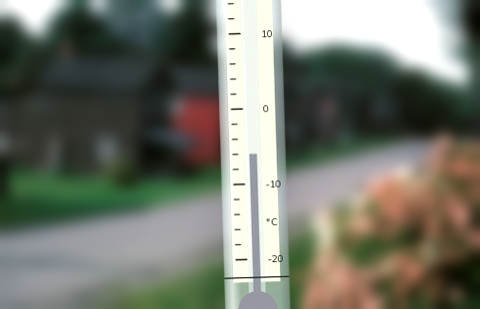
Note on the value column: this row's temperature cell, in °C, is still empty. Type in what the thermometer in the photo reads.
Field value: -6 °C
